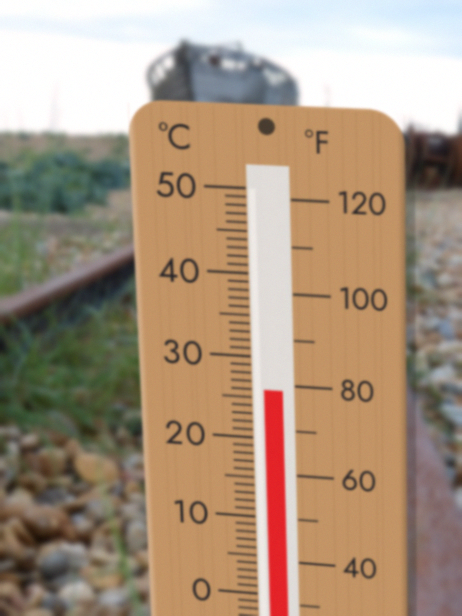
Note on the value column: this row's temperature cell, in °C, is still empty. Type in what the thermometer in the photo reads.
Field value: 26 °C
